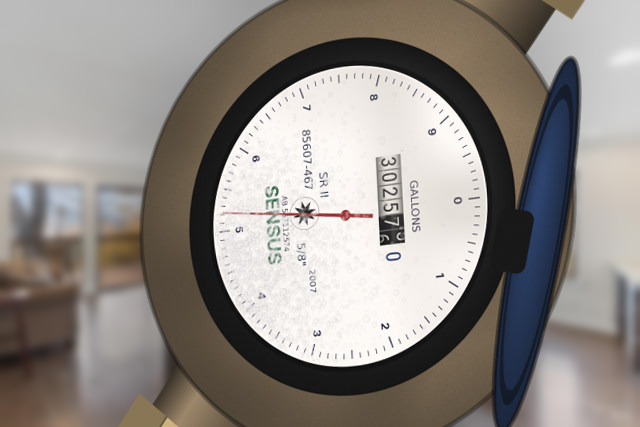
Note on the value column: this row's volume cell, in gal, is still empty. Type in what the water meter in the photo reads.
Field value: 3025755.2 gal
